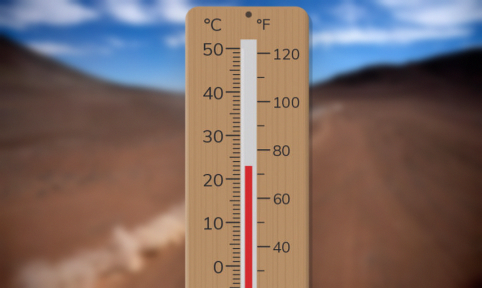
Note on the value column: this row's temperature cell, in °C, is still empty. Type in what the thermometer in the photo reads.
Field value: 23 °C
